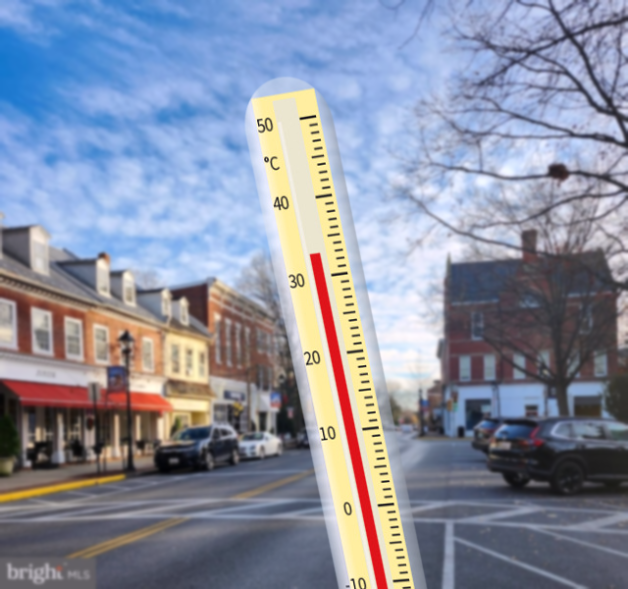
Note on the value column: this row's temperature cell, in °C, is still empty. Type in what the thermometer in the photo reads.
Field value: 33 °C
